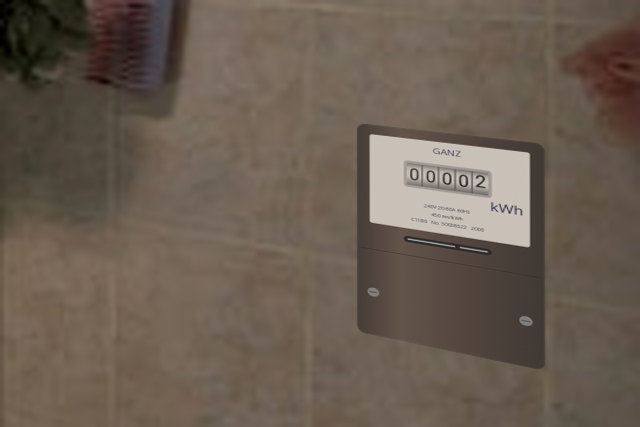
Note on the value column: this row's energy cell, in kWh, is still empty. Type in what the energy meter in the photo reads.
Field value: 2 kWh
